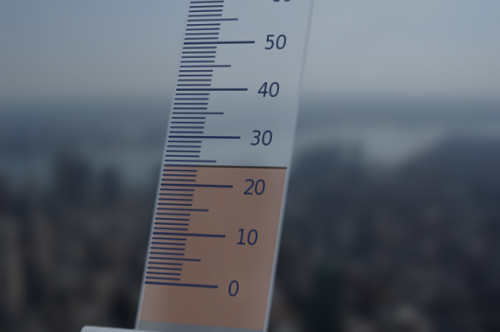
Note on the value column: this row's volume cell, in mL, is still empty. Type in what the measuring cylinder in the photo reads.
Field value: 24 mL
